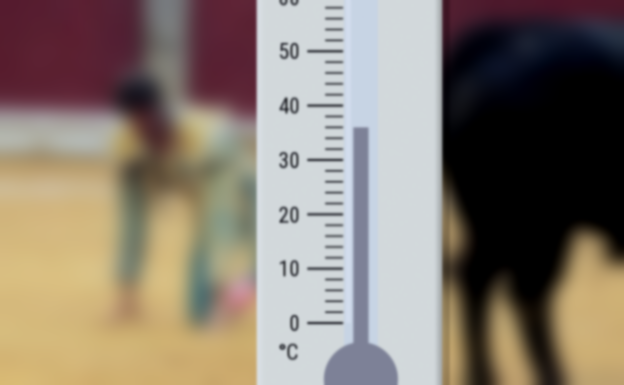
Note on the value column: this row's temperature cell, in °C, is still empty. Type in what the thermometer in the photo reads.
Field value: 36 °C
